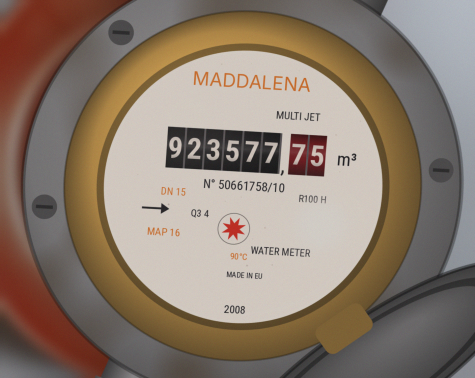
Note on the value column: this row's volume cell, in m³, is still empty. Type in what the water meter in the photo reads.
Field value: 923577.75 m³
